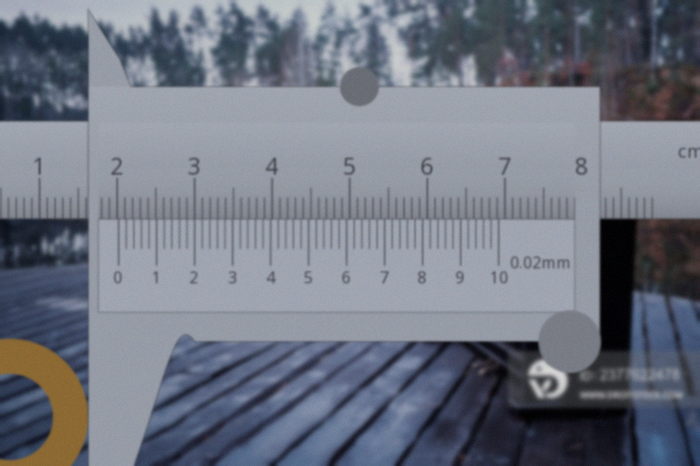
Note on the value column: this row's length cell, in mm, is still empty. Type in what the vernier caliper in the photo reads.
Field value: 20.2 mm
